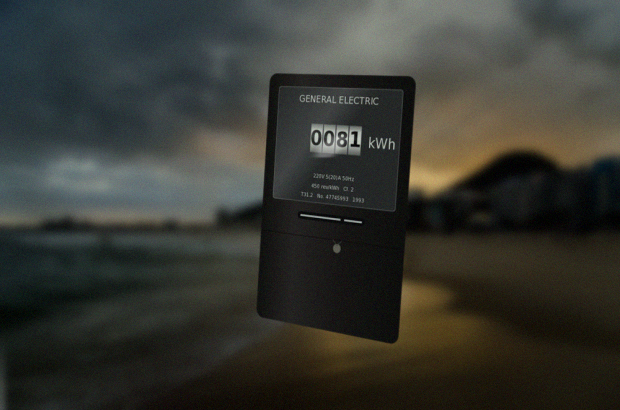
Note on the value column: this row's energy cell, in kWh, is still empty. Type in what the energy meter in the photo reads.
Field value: 81 kWh
